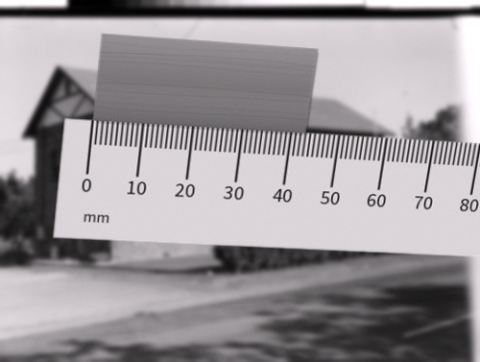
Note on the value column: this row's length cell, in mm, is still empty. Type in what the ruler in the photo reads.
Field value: 43 mm
